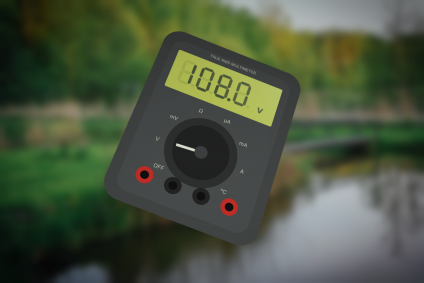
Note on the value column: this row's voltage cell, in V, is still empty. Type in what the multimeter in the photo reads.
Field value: 108.0 V
